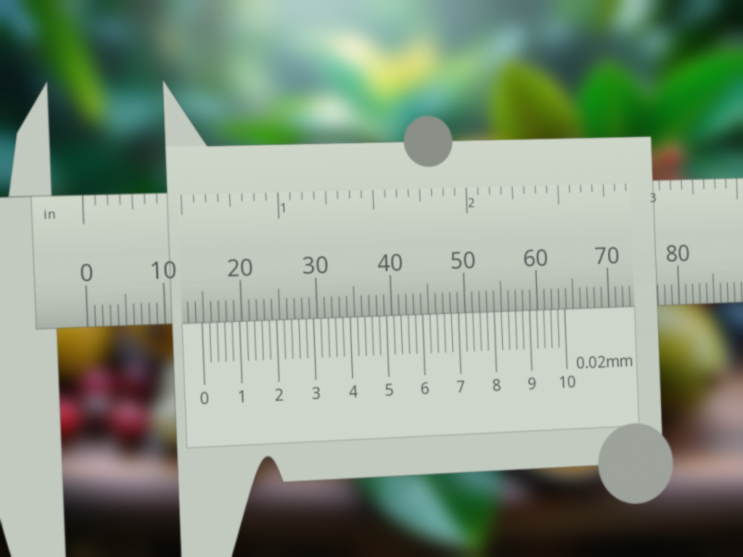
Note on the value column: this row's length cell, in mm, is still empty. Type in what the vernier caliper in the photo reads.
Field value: 14.8 mm
